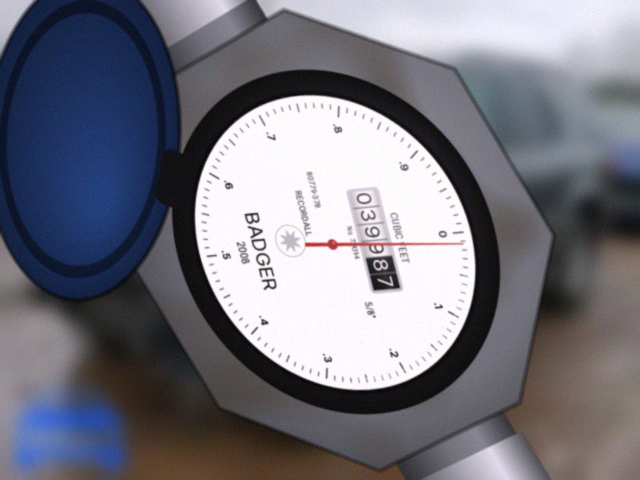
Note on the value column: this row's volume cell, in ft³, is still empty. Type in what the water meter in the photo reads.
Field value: 39987.01 ft³
